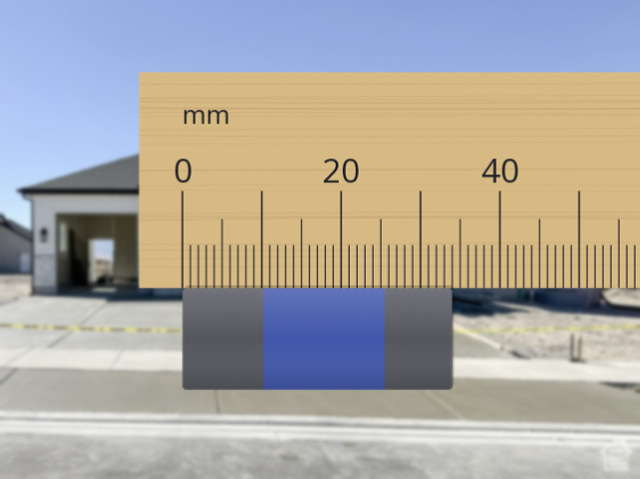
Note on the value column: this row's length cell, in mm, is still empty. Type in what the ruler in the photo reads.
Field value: 34 mm
